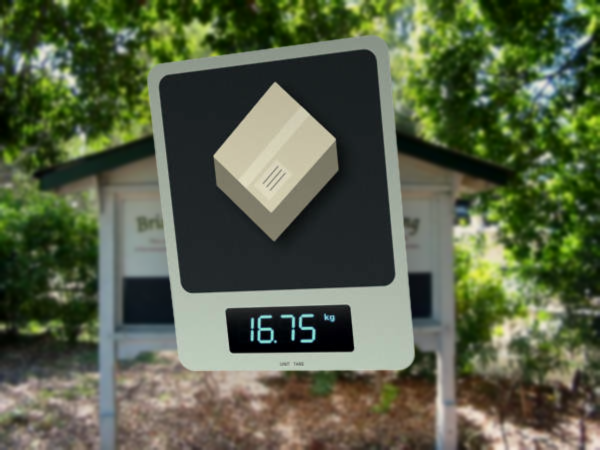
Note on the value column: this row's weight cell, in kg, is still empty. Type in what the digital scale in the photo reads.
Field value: 16.75 kg
